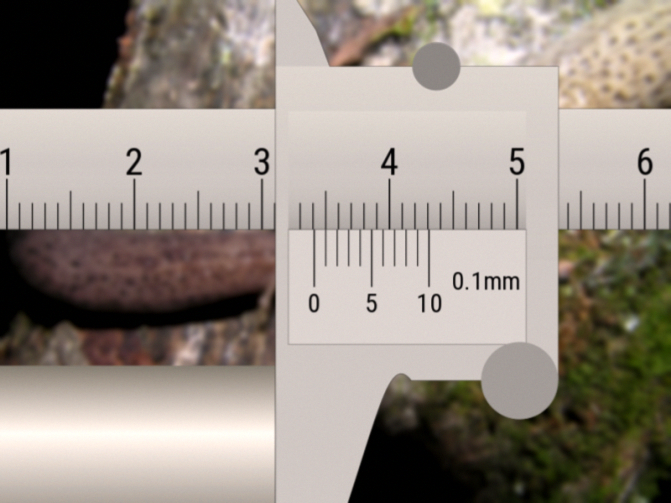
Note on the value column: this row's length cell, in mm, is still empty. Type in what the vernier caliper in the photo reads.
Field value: 34.1 mm
